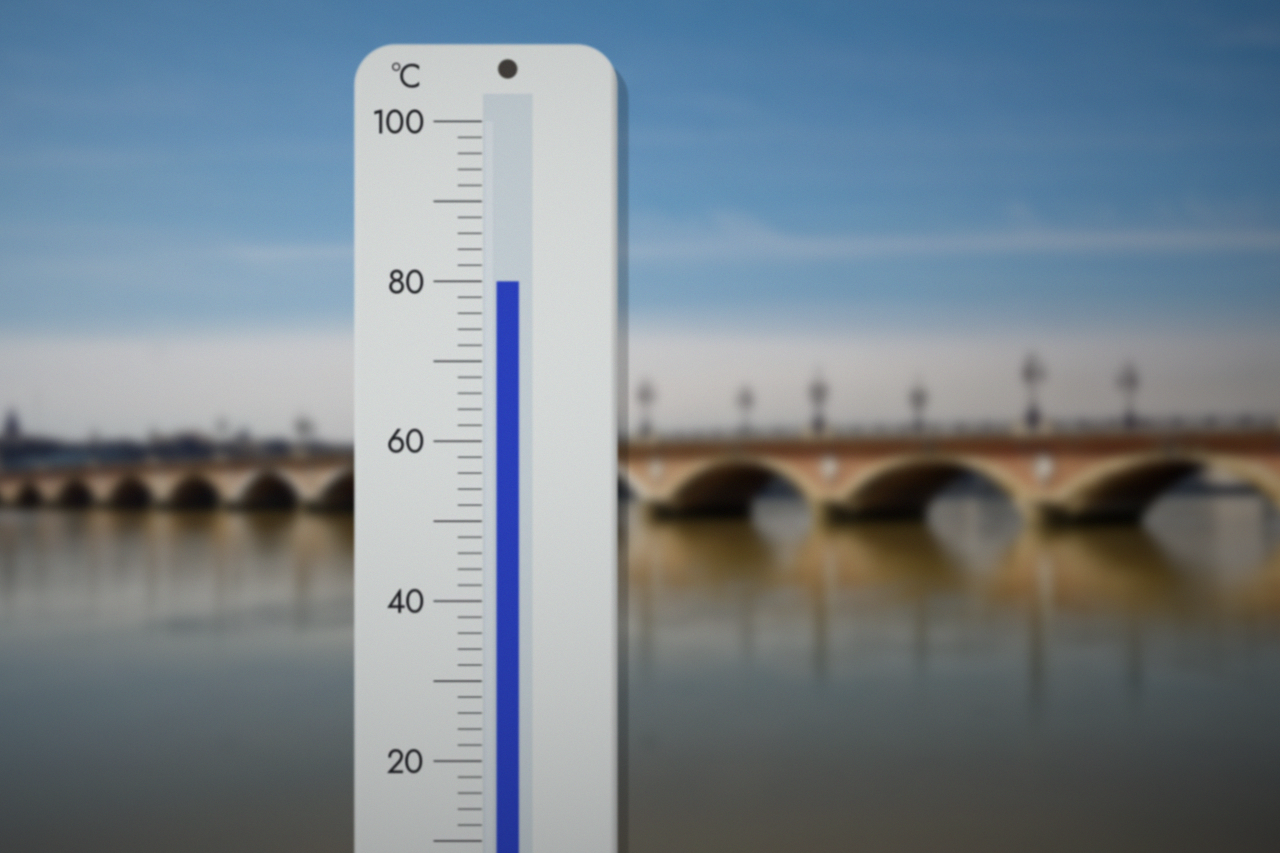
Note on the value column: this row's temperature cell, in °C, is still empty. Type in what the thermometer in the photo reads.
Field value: 80 °C
